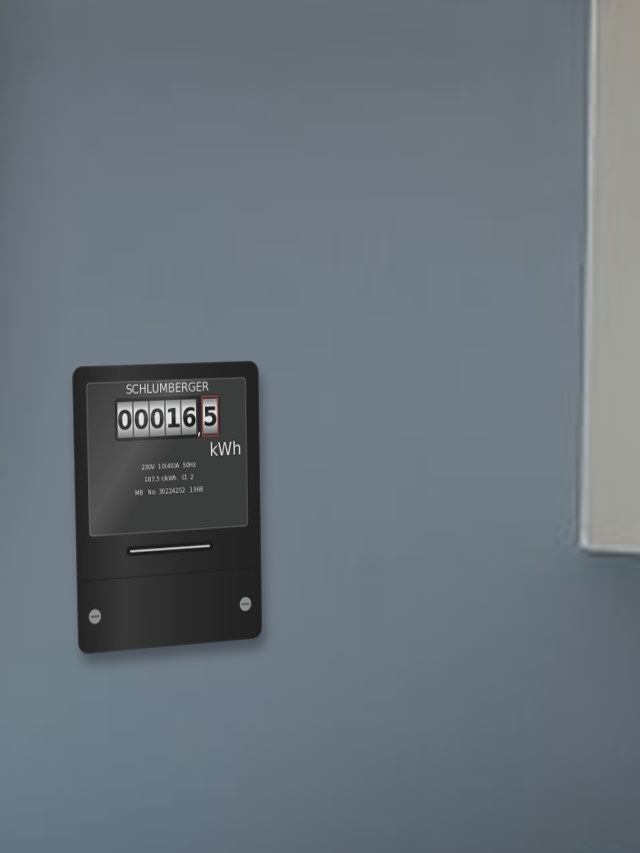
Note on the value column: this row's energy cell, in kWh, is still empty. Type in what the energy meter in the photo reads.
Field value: 16.5 kWh
